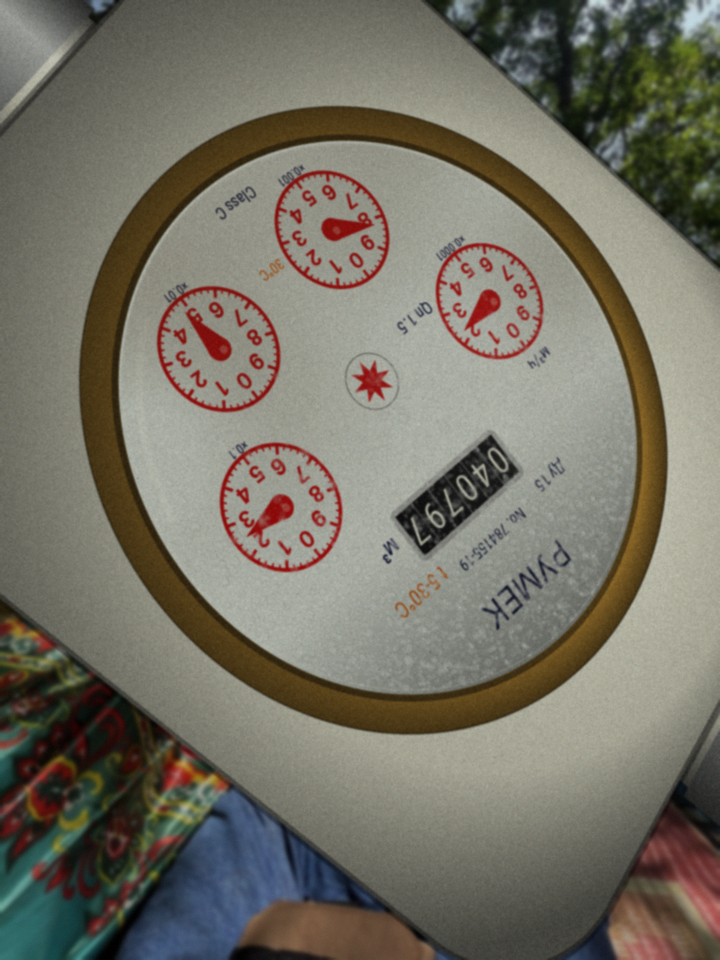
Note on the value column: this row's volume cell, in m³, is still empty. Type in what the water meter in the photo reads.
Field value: 40797.2482 m³
